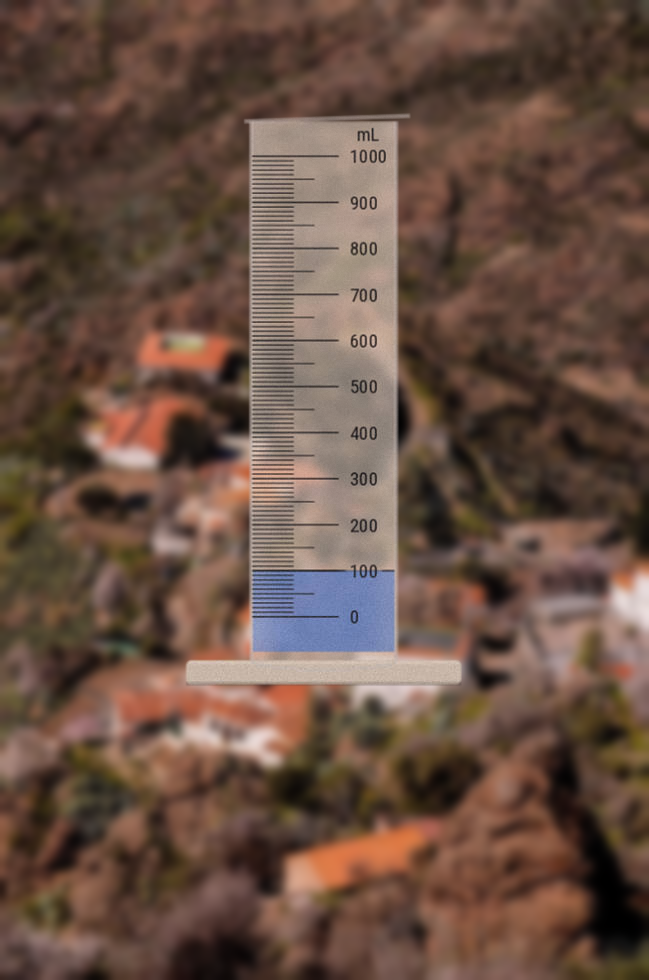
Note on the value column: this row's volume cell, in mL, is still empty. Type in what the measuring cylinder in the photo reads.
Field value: 100 mL
